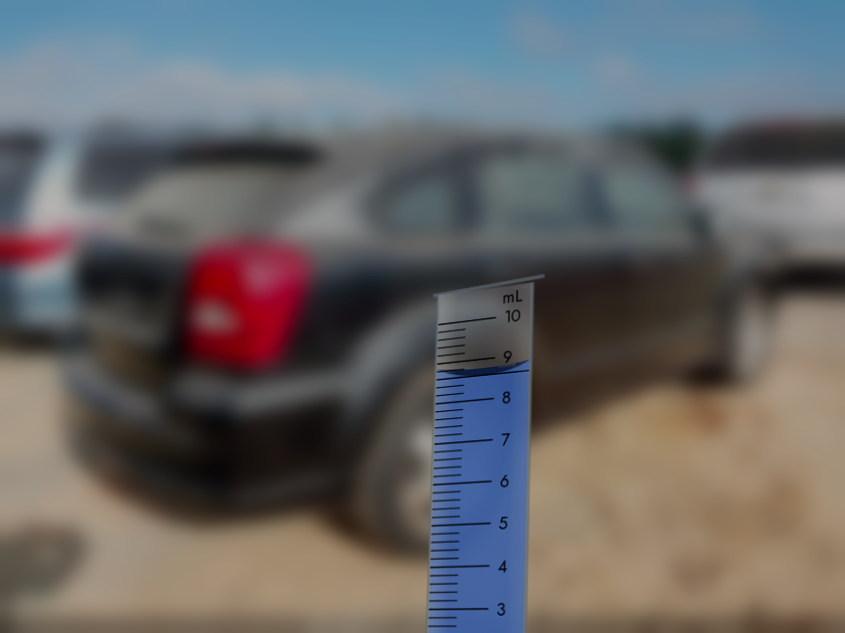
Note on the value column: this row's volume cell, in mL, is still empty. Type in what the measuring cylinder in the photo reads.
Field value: 8.6 mL
